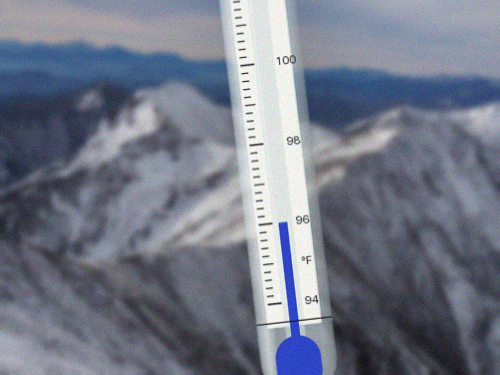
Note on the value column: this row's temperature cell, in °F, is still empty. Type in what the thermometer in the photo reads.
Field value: 96 °F
